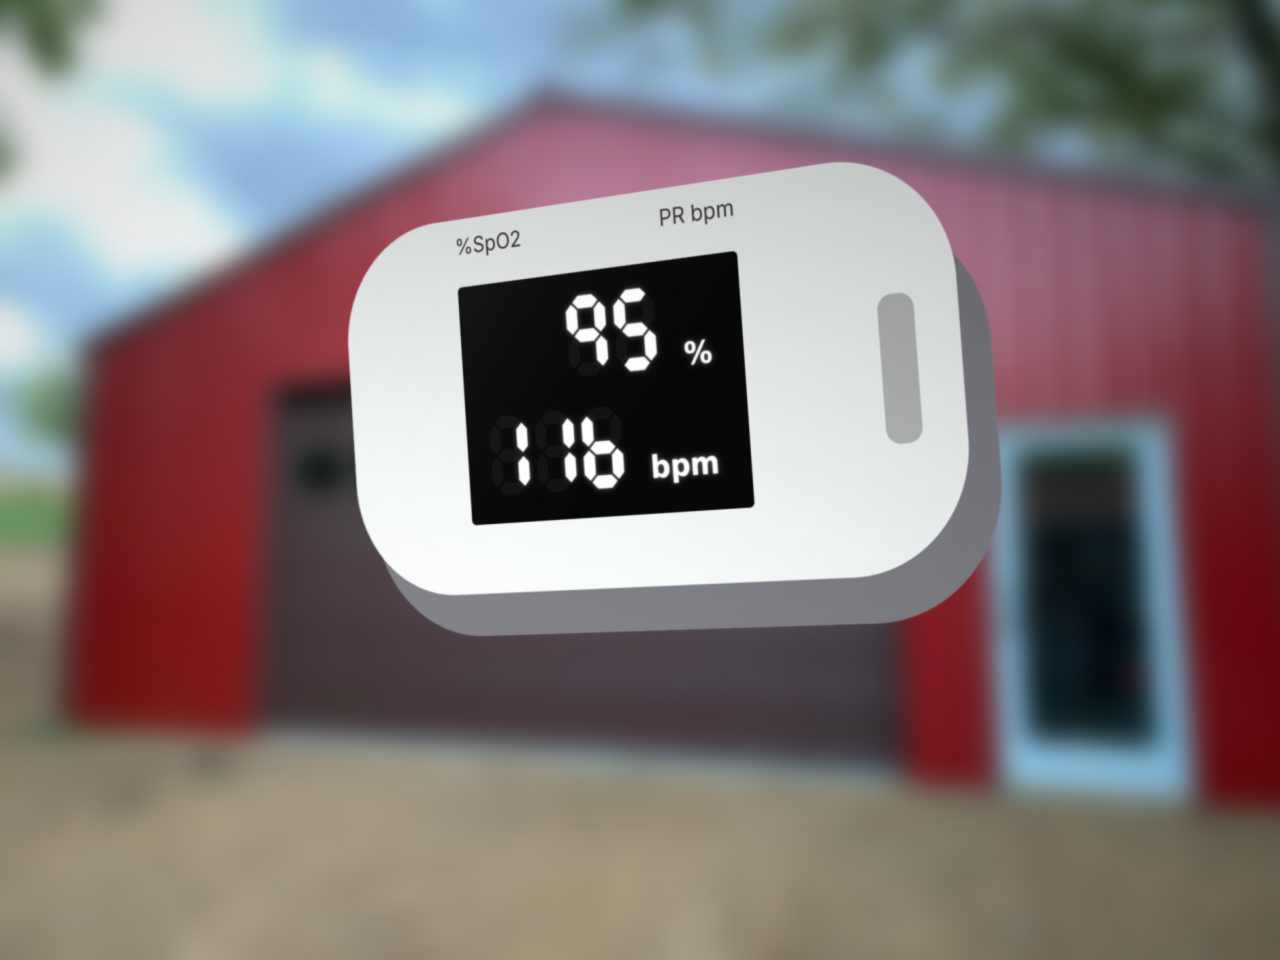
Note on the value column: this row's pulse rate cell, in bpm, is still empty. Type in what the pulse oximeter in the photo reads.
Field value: 116 bpm
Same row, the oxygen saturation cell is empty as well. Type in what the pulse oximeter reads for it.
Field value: 95 %
